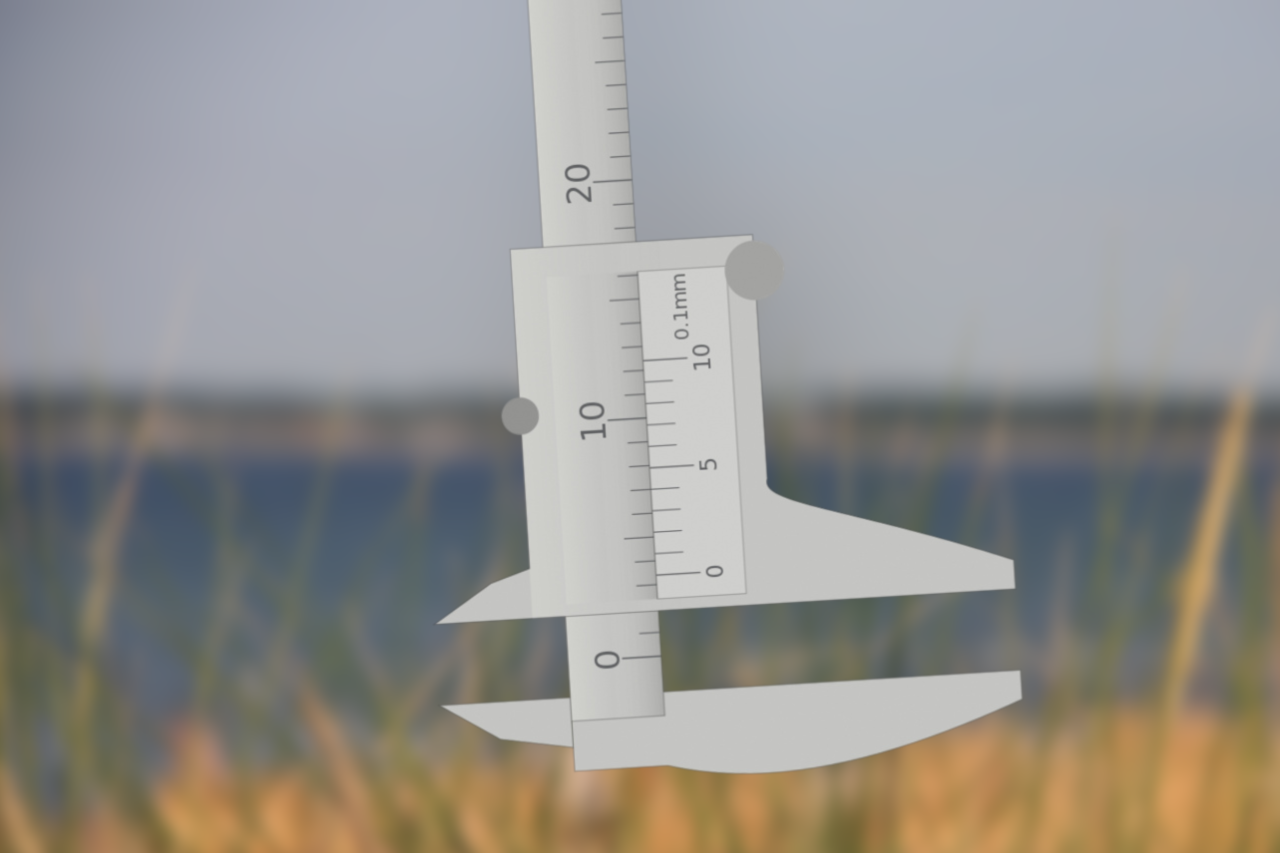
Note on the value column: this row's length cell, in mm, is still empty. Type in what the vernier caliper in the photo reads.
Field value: 3.4 mm
